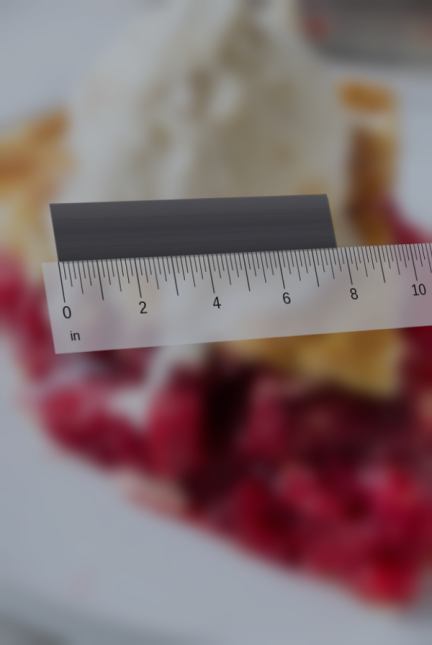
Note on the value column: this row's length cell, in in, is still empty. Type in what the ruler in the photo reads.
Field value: 7.75 in
